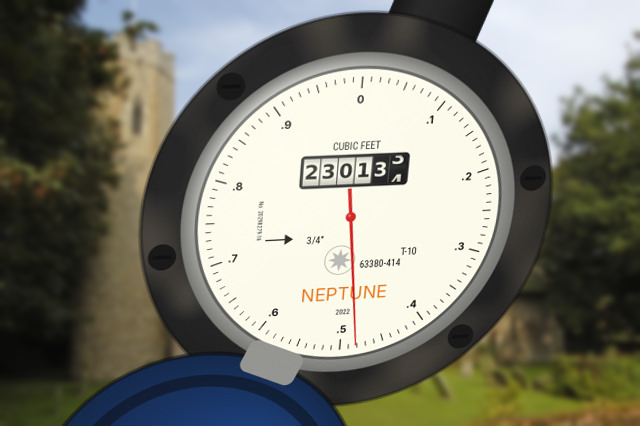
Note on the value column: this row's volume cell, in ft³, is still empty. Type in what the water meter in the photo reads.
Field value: 230133.48 ft³
